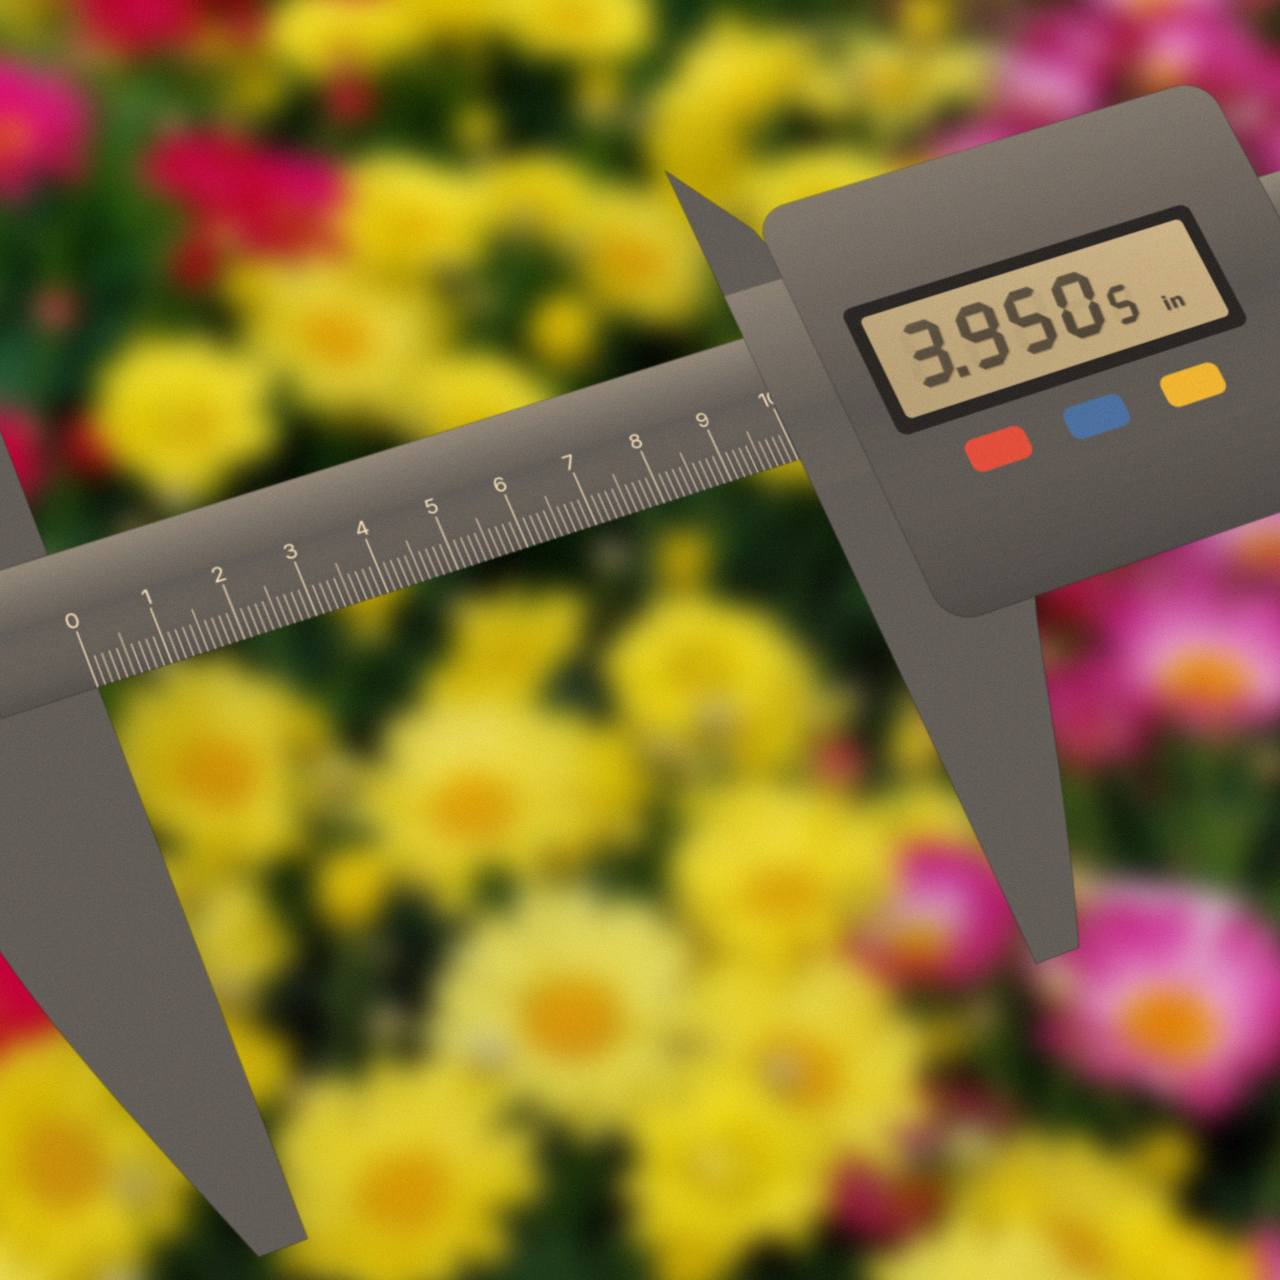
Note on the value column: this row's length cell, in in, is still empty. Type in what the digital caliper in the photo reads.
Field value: 3.9505 in
